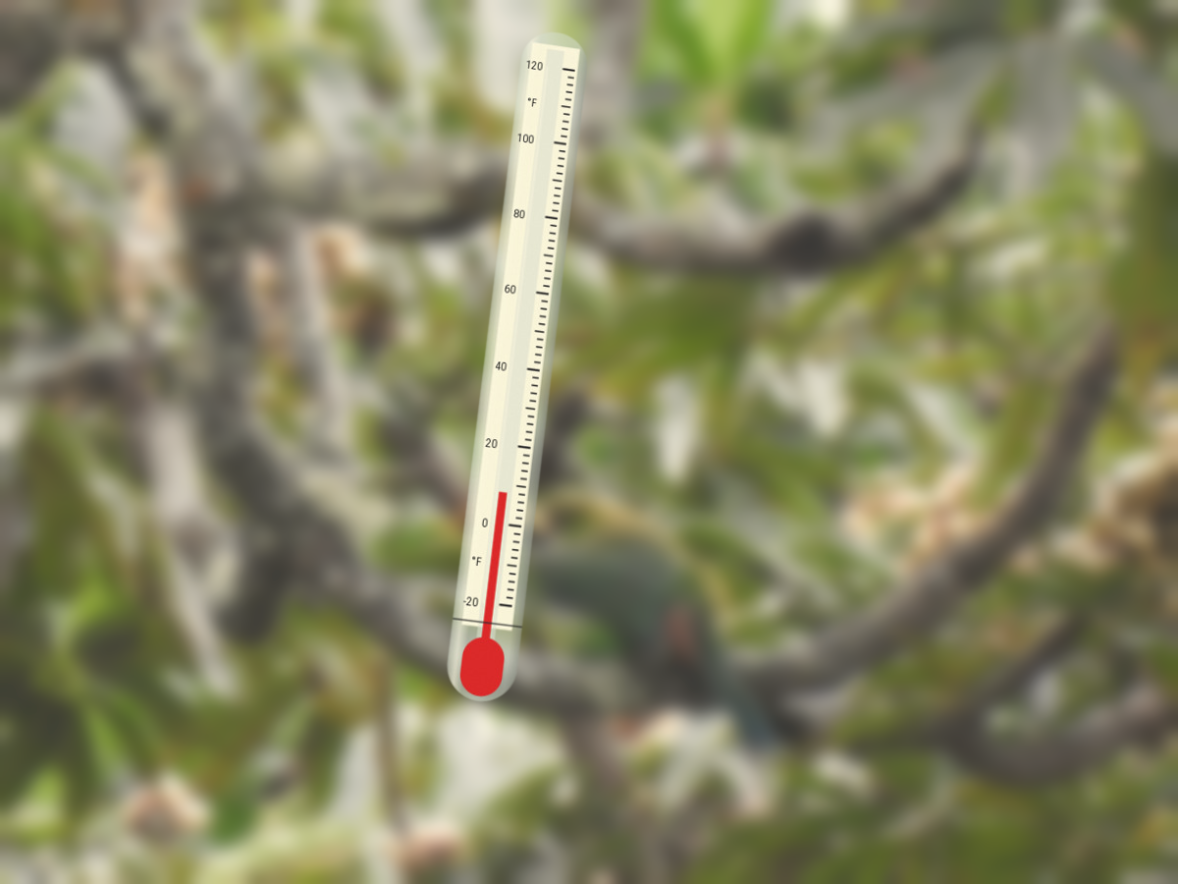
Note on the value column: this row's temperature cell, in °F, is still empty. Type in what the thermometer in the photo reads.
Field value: 8 °F
